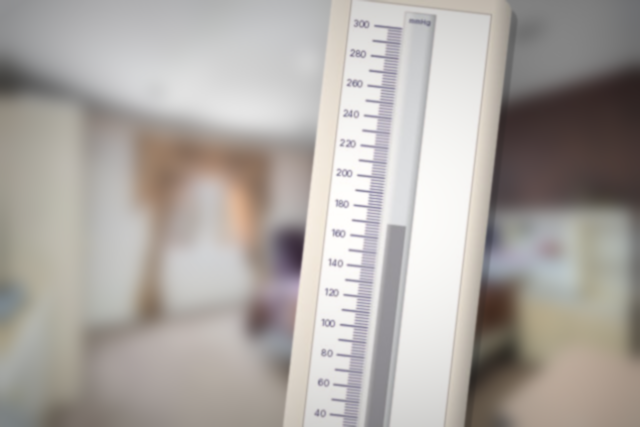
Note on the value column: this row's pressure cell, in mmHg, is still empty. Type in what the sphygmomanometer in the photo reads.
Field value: 170 mmHg
